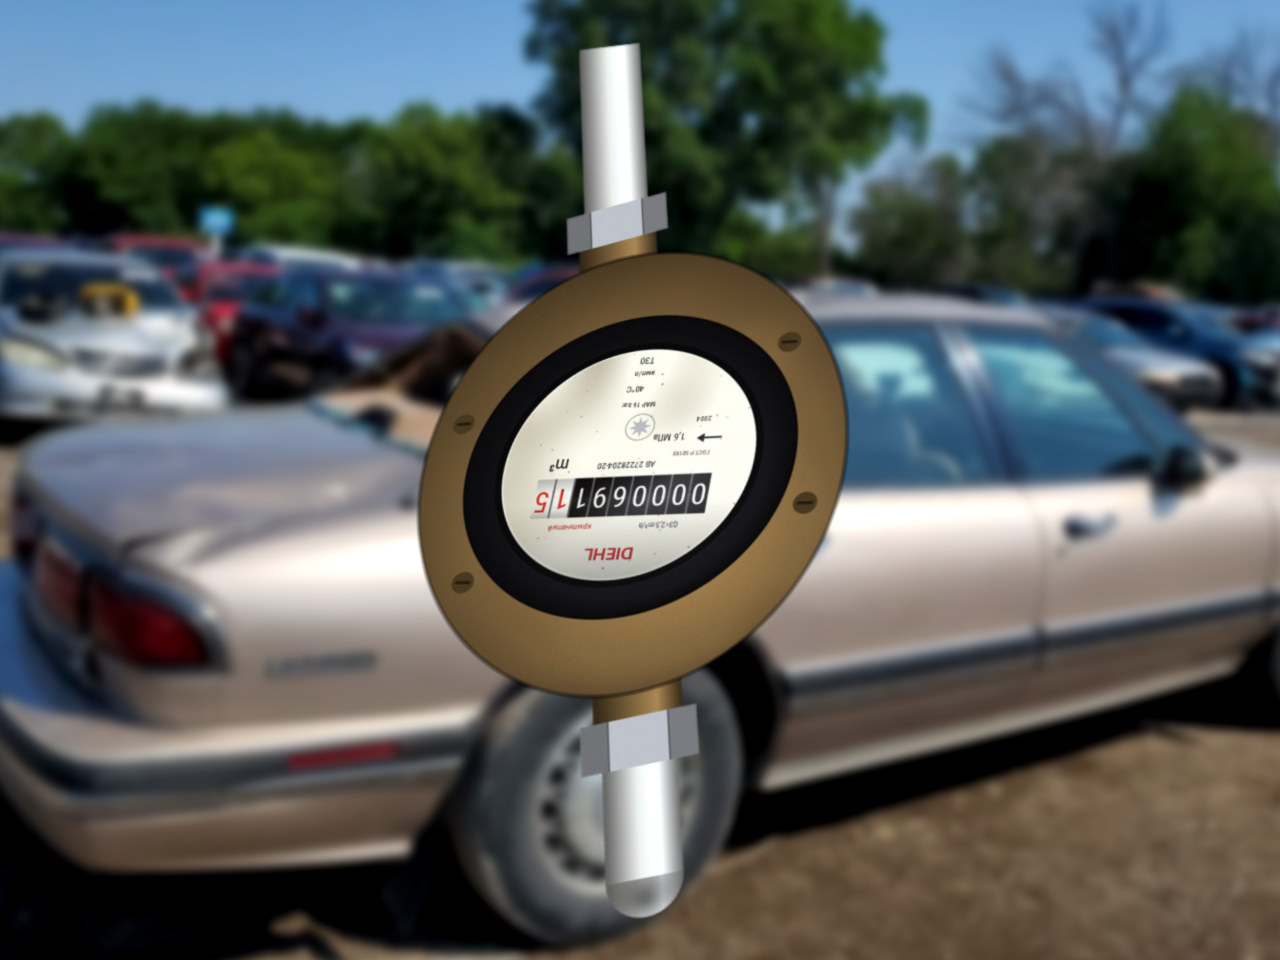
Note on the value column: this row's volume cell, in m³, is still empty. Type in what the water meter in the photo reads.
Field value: 691.15 m³
